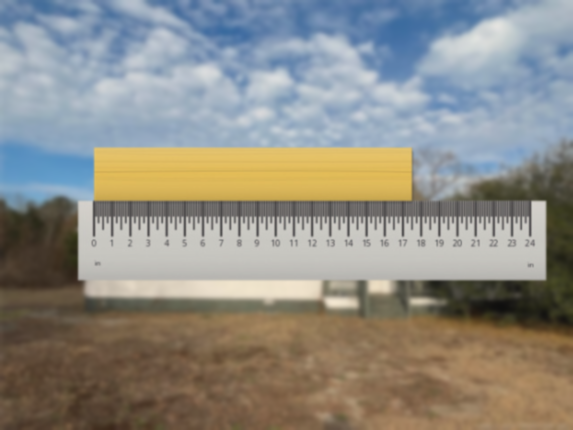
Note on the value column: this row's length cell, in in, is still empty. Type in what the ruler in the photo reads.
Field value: 17.5 in
